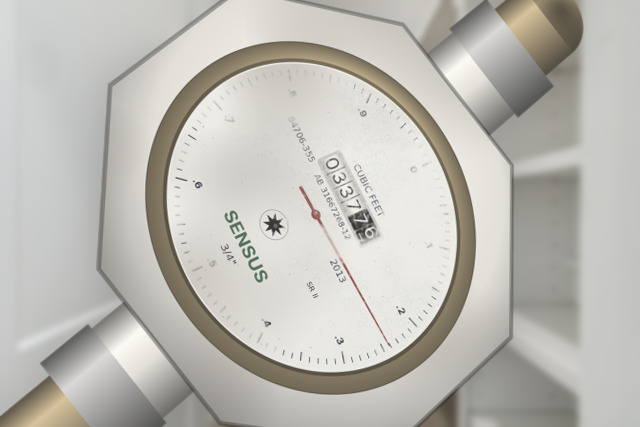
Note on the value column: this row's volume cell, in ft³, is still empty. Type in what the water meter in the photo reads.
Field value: 33776.24 ft³
